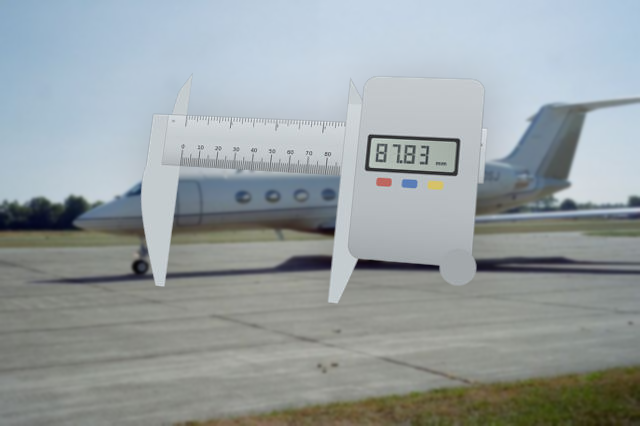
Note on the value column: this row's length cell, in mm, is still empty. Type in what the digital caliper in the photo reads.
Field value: 87.83 mm
